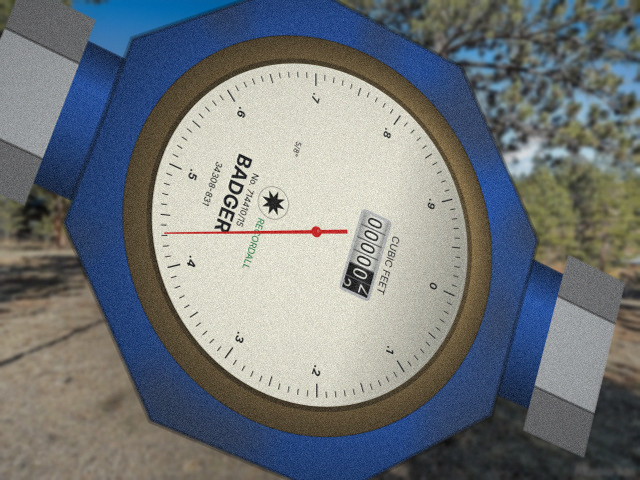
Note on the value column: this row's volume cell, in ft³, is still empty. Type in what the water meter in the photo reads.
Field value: 2.43 ft³
